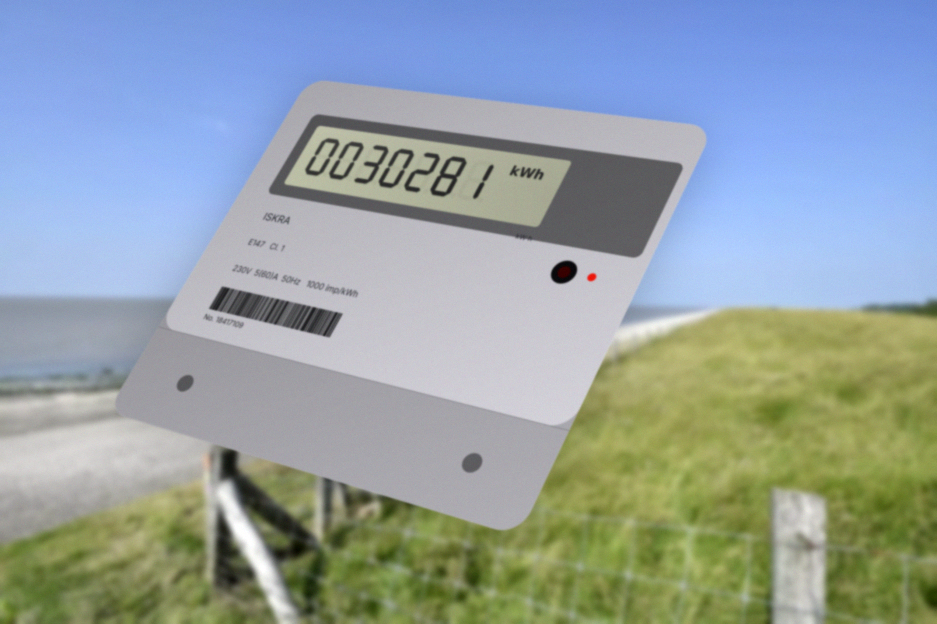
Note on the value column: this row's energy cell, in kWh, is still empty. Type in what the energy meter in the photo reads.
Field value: 30281 kWh
